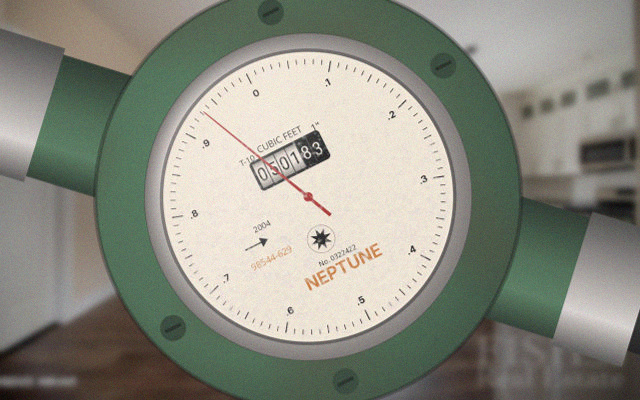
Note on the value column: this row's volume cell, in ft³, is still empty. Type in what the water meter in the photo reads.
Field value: 50182.93 ft³
